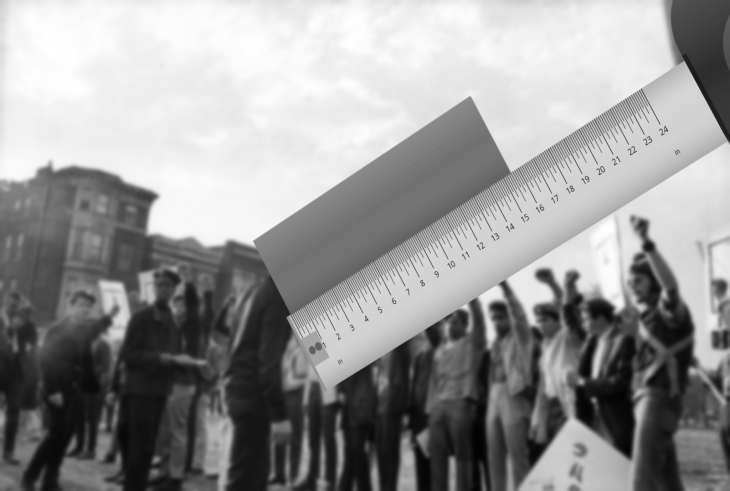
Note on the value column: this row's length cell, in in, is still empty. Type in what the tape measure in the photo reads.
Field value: 15.5 in
